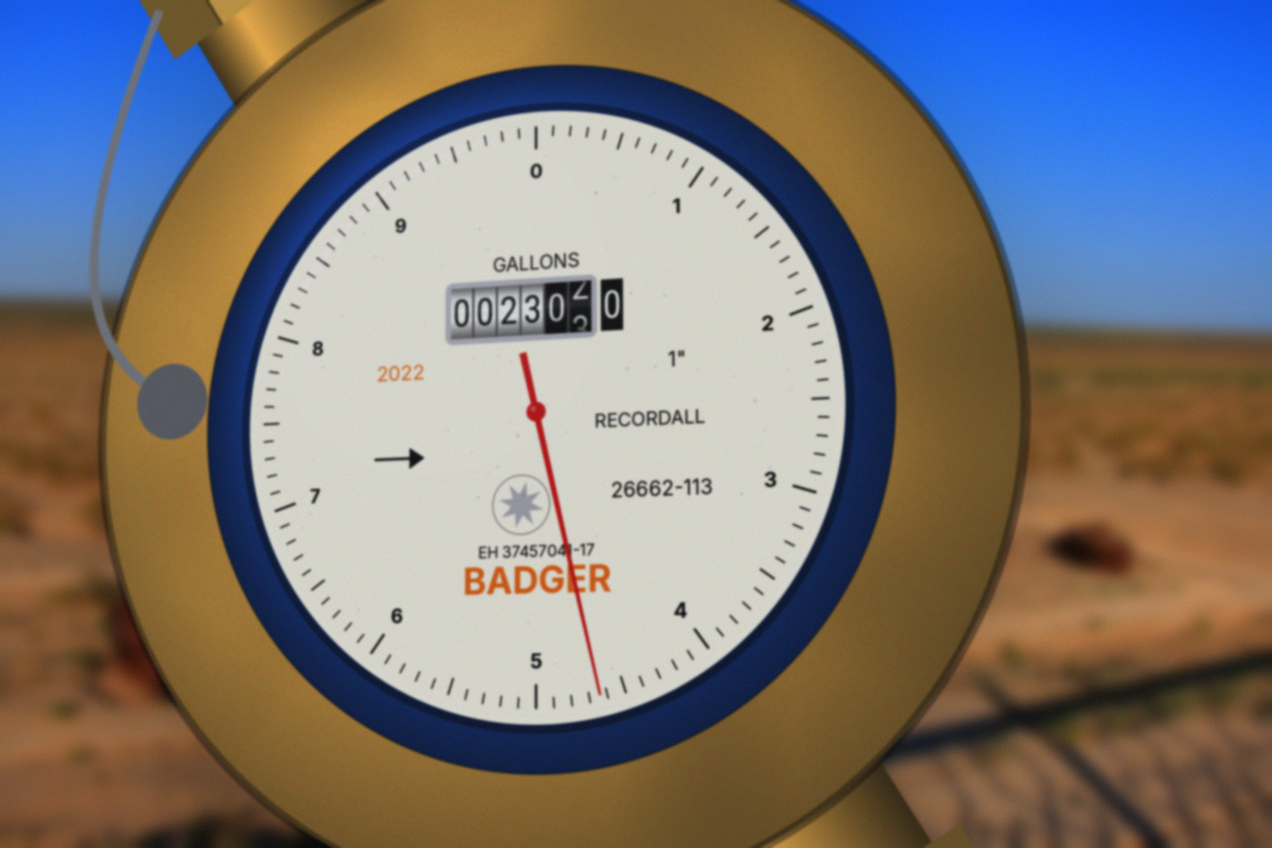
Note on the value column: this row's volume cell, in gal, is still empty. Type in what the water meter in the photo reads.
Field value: 23024.6 gal
